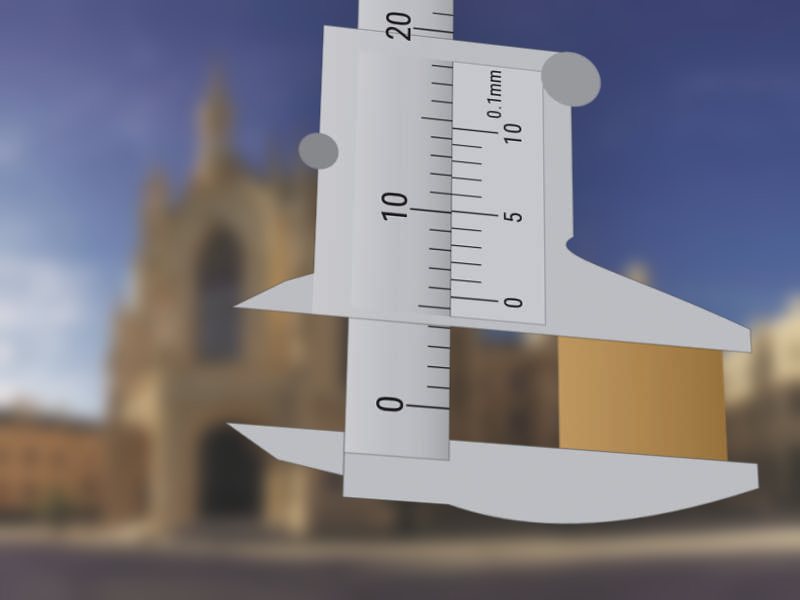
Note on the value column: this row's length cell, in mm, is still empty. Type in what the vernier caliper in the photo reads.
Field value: 5.6 mm
